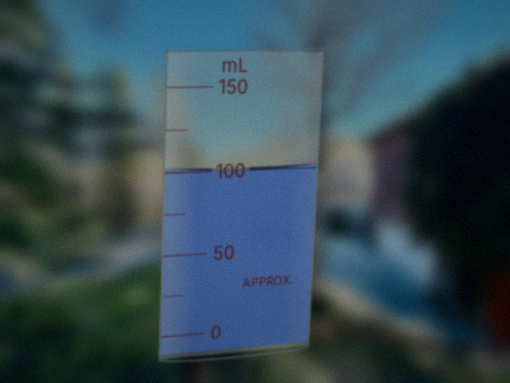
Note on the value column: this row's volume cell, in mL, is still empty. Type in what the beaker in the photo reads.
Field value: 100 mL
